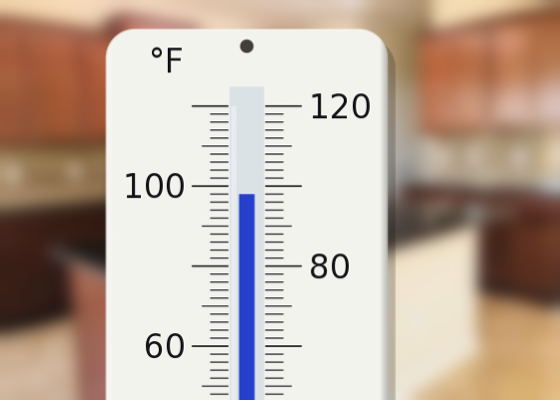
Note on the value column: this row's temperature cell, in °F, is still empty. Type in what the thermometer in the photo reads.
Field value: 98 °F
